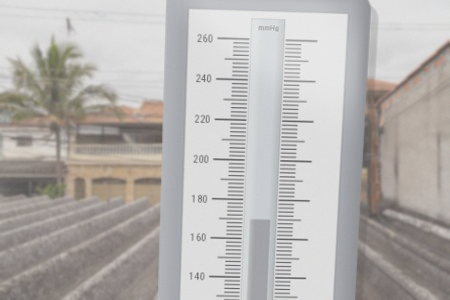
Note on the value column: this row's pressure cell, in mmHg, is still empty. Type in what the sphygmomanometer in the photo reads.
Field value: 170 mmHg
